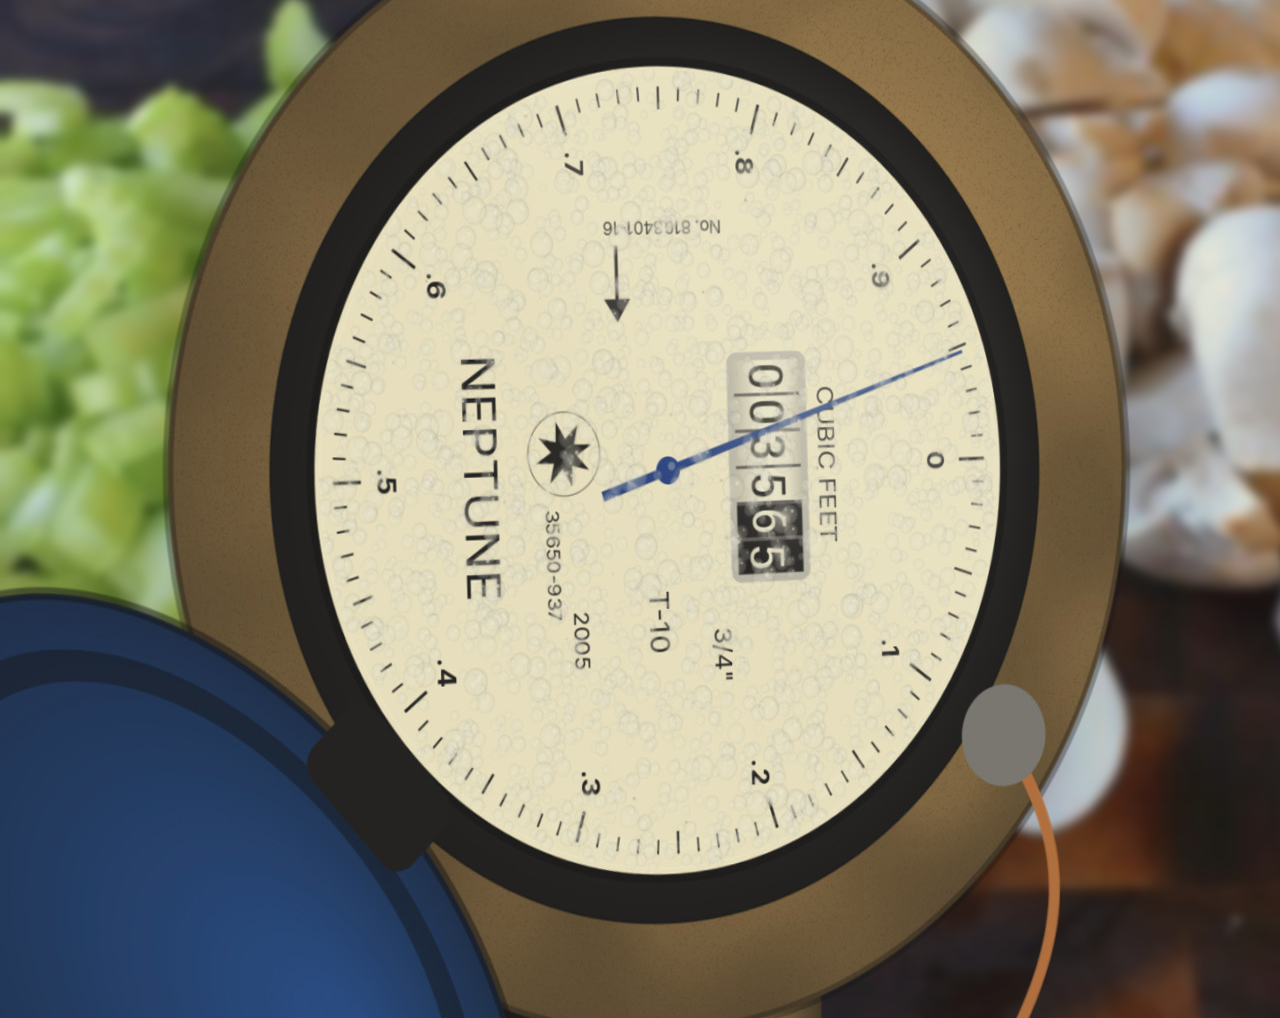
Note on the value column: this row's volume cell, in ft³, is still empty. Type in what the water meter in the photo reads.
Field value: 3564.95 ft³
